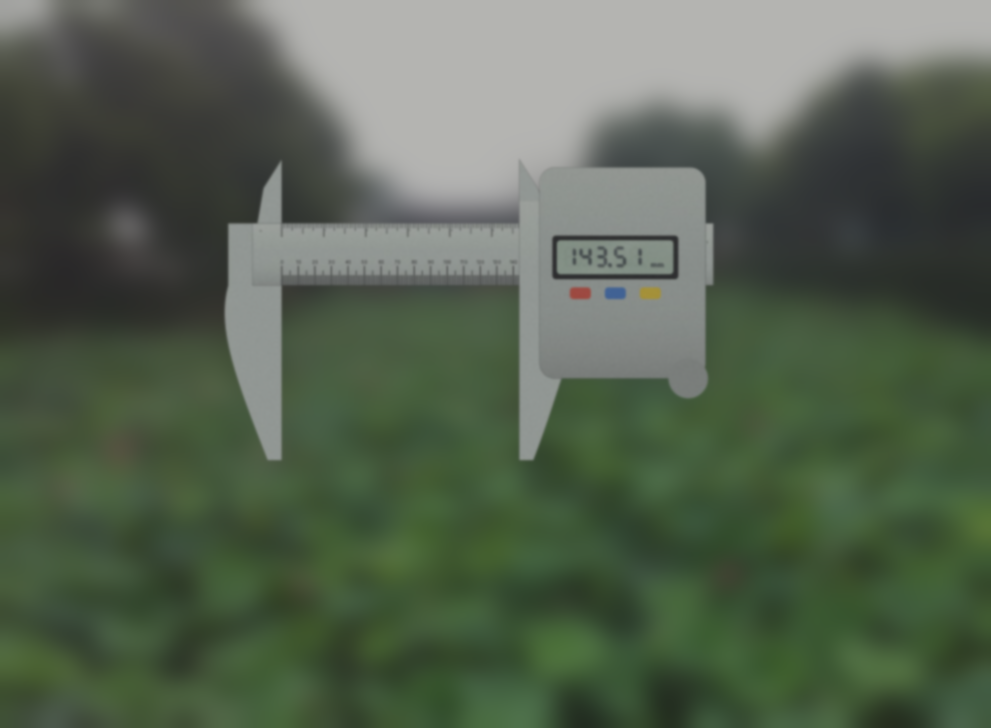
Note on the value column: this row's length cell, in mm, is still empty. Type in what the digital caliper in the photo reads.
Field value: 143.51 mm
